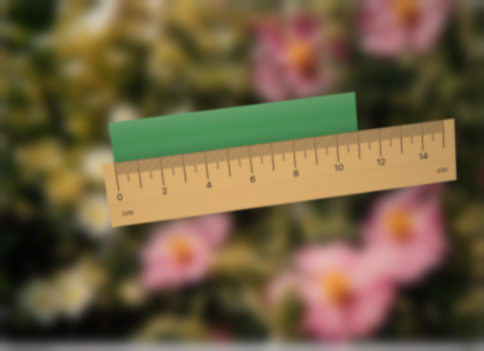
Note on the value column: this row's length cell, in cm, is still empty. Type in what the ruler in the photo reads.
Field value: 11 cm
